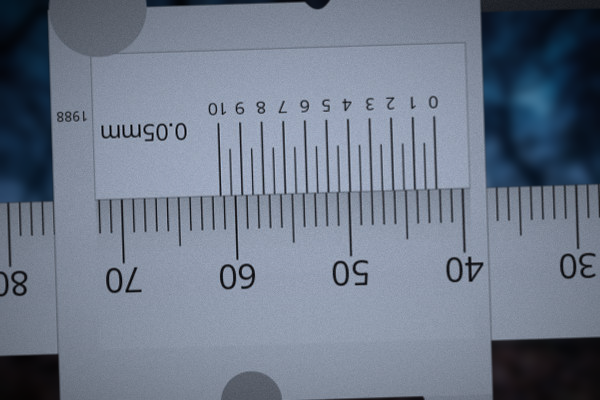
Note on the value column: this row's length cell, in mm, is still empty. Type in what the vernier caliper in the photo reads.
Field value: 42.3 mm
